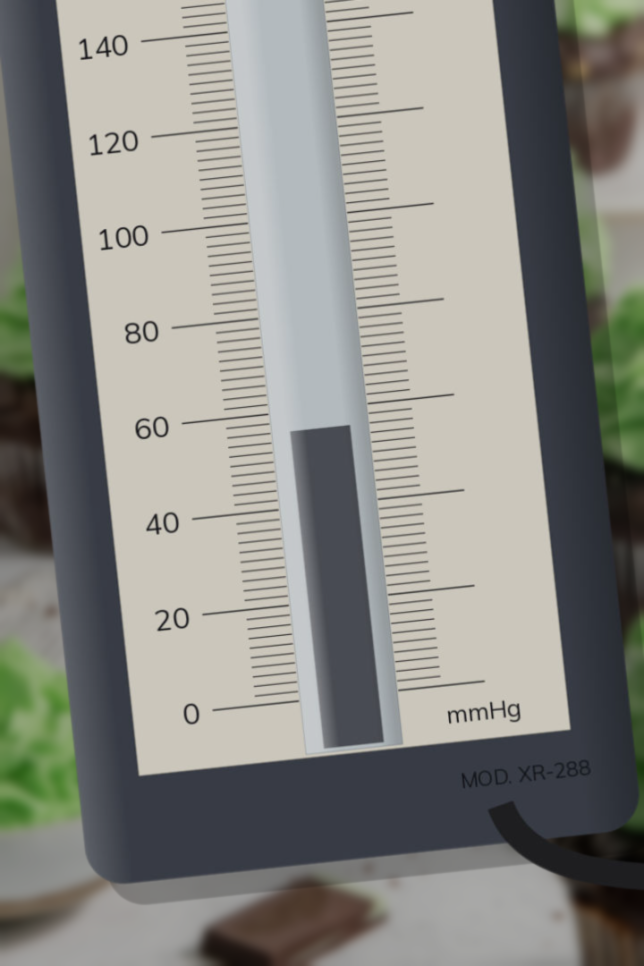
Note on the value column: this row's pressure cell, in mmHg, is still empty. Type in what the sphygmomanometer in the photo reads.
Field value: 56 mmHg
